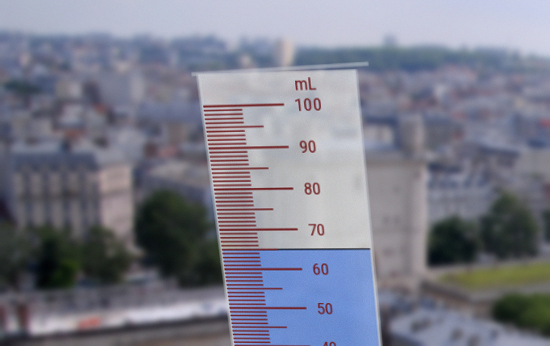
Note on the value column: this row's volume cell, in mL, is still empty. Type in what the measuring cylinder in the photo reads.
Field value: 65 mL
